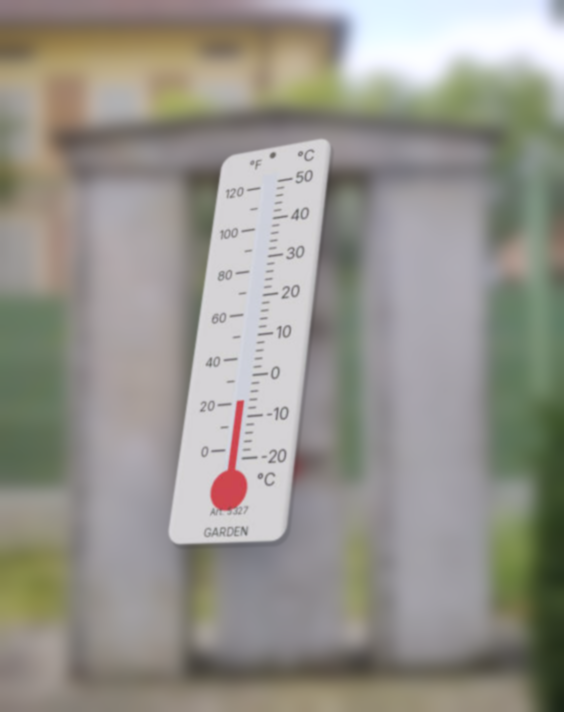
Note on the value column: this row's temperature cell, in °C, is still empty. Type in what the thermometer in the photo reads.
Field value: -6 °C
